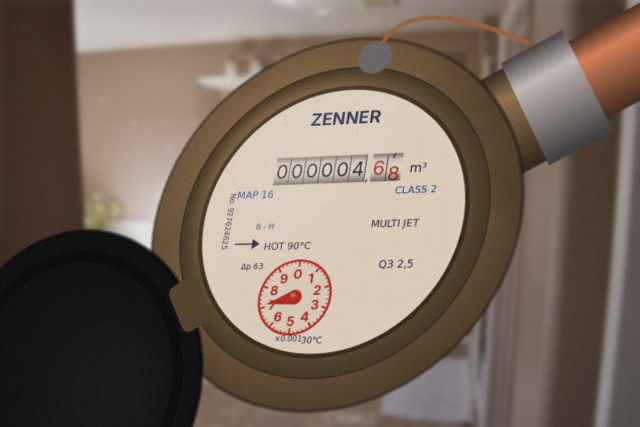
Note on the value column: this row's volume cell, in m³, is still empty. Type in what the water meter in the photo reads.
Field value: 4.677 m³
